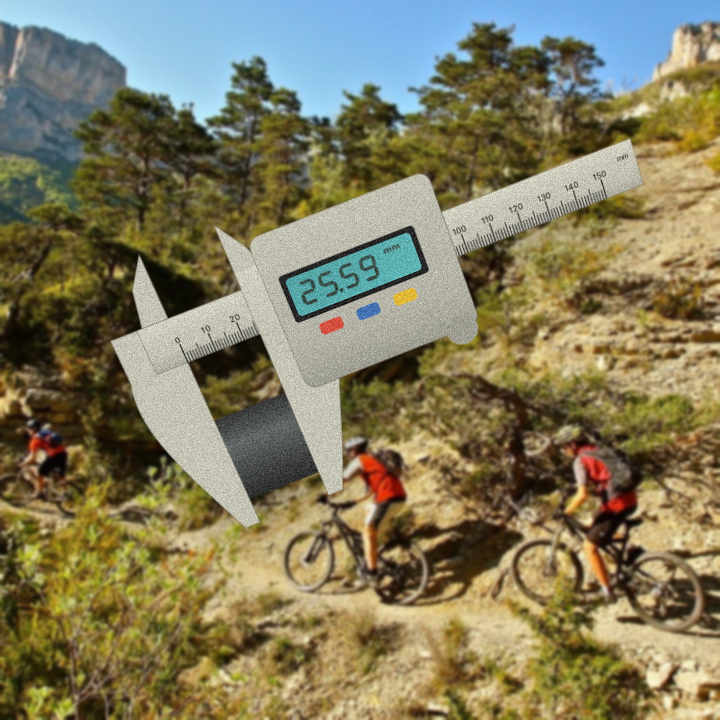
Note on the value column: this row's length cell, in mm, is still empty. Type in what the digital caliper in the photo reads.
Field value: 25.59 mm
